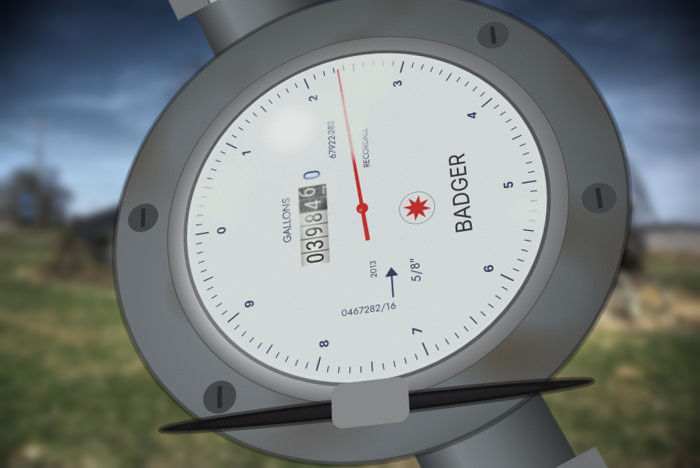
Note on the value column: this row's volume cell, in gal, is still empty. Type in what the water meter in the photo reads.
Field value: 398462.3 gal
